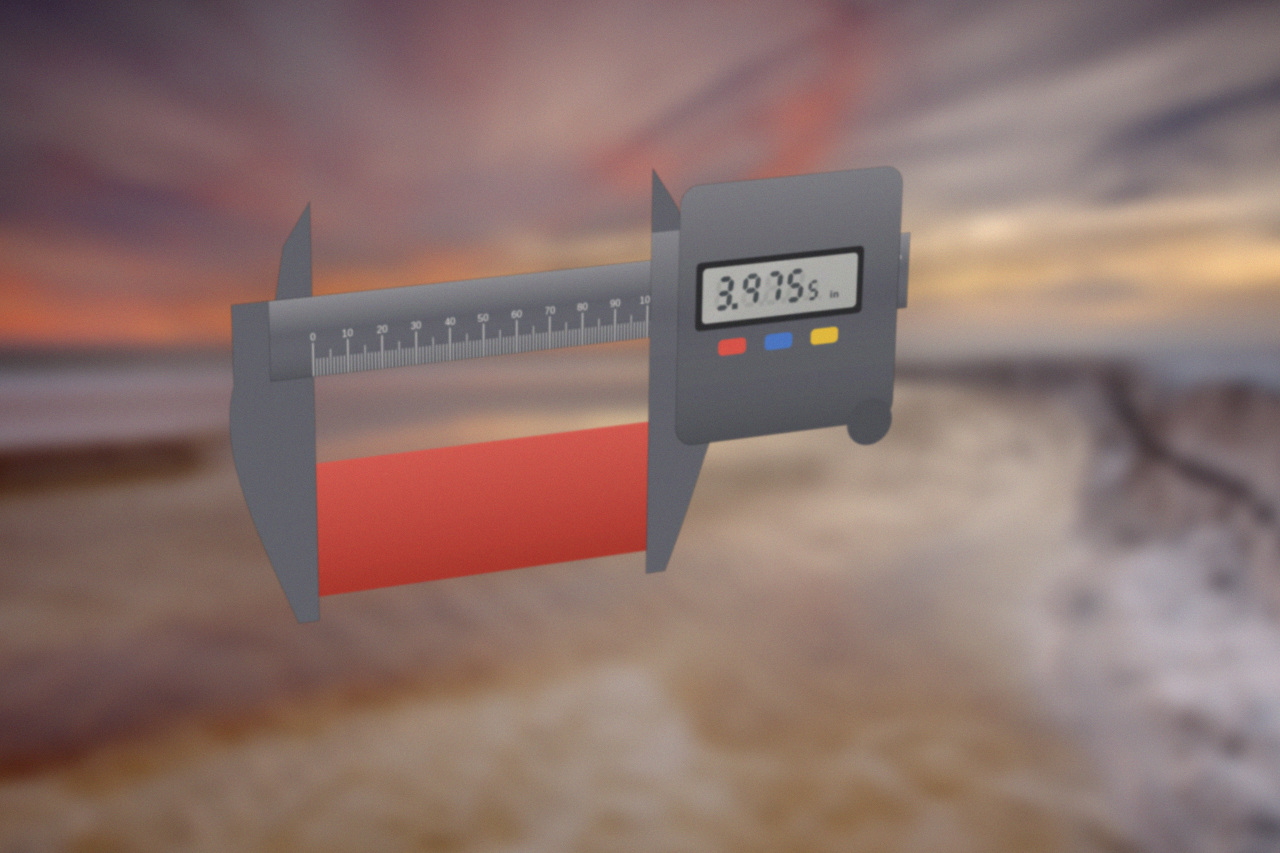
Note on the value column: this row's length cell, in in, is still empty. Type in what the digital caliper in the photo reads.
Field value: 3.9755 in
